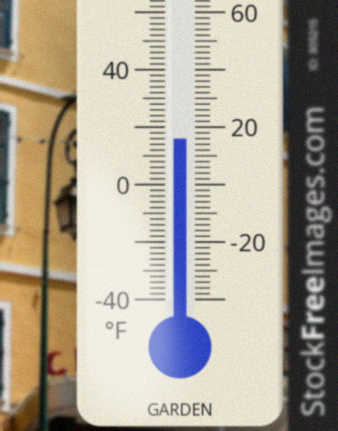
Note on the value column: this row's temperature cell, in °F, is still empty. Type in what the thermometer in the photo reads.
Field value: 16 °F
